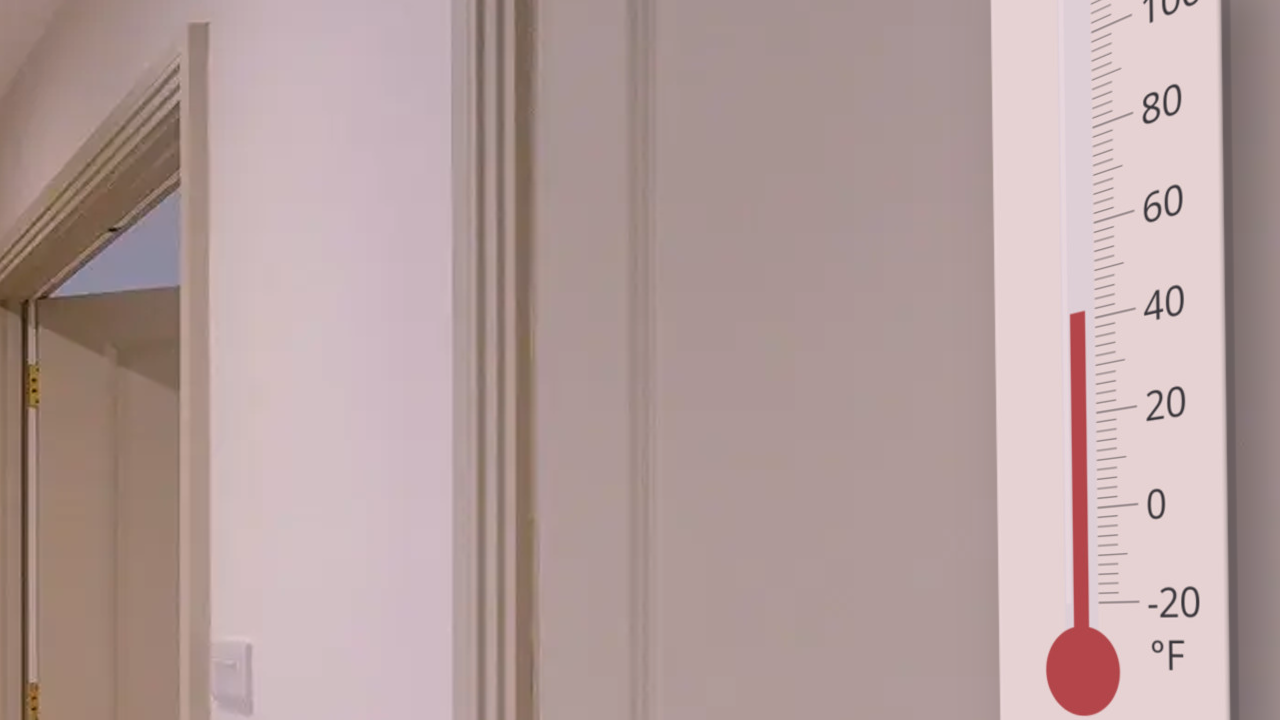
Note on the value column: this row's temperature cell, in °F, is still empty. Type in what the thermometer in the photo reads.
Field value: 42 °F
